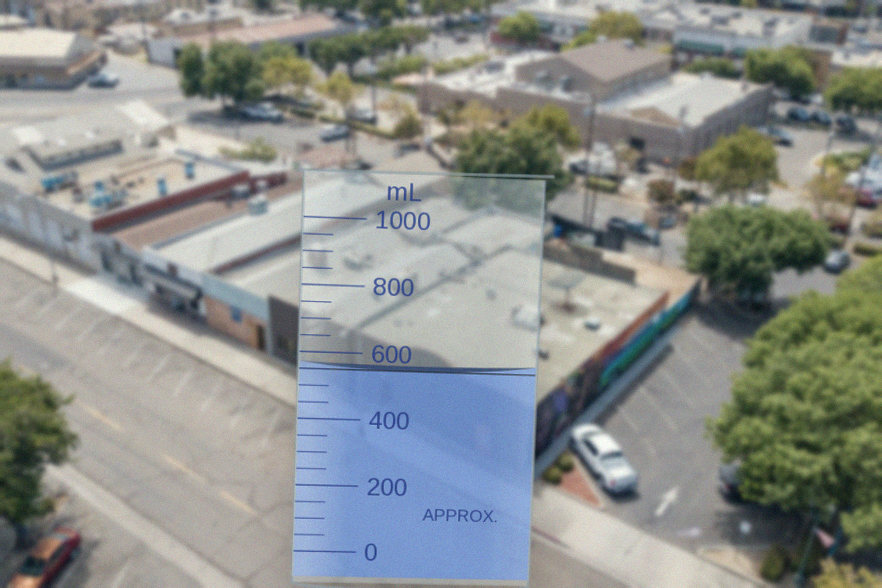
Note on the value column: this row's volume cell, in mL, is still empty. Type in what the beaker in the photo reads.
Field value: 550 mL
